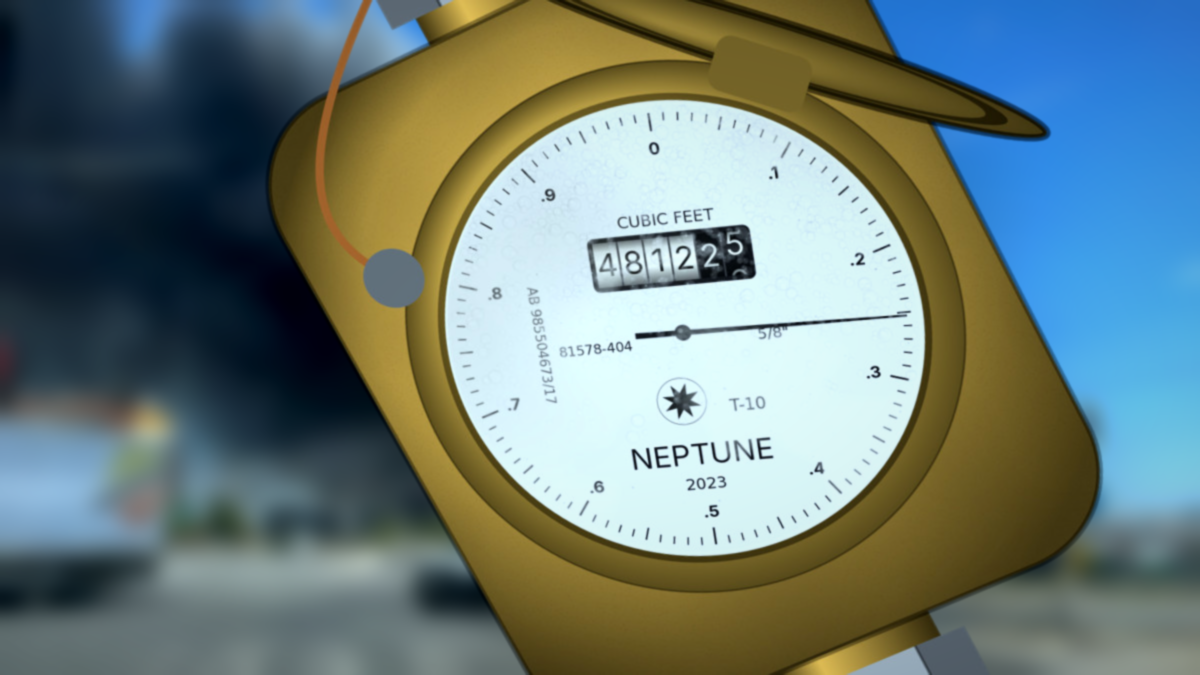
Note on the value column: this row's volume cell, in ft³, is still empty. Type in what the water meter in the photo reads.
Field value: 481225.25 ft³
